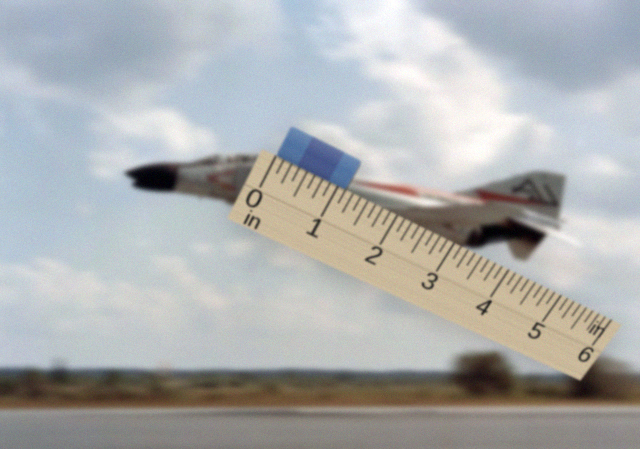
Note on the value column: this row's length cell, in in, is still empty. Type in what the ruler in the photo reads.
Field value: 1.125 in
